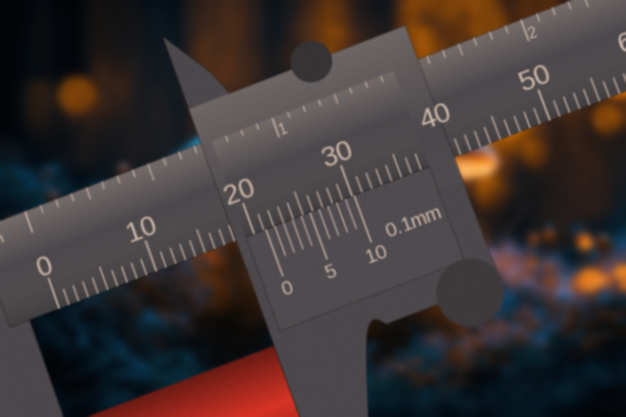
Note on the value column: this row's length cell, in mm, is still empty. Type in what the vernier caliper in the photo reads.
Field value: 21.2 mm
